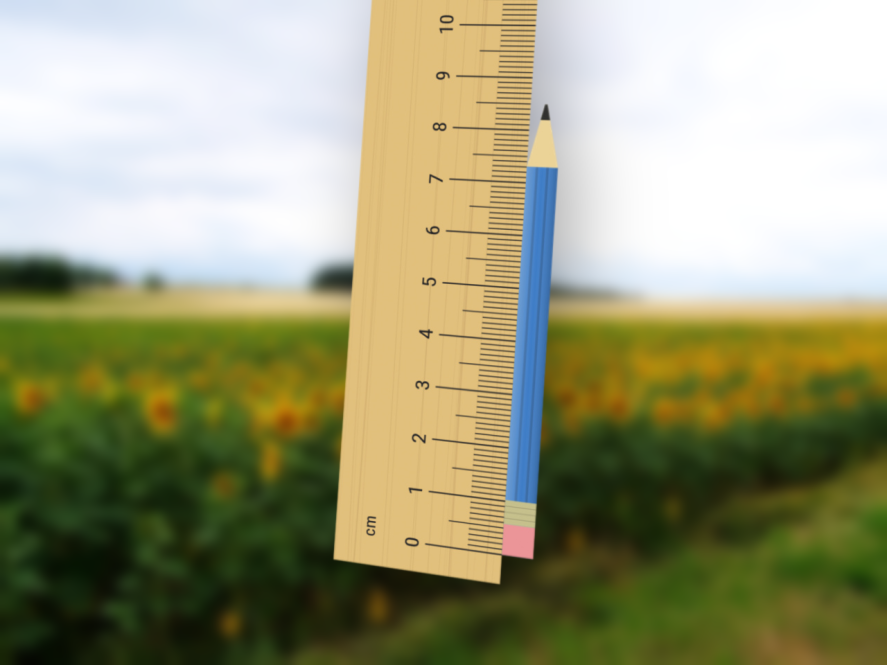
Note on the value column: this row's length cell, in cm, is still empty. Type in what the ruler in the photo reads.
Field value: 8.5 cm
